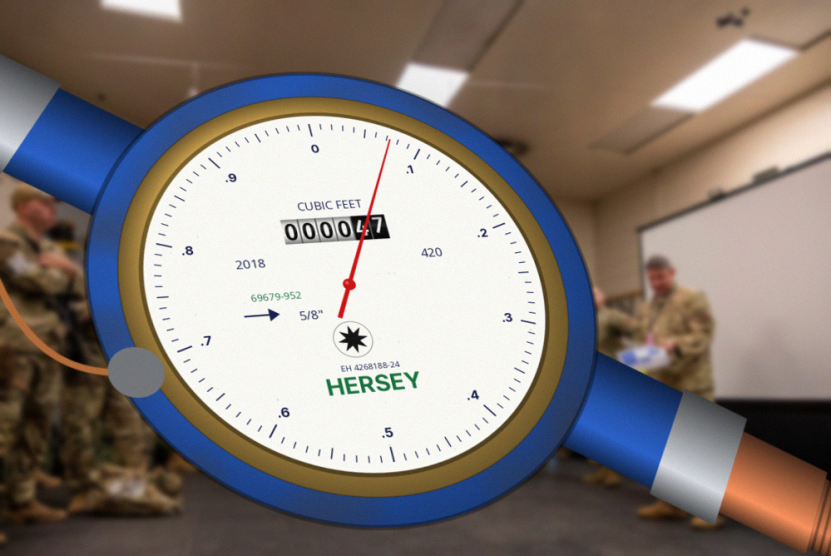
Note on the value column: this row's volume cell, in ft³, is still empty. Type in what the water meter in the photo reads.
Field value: 47.07 ft³
